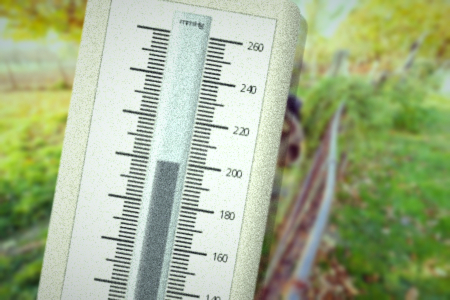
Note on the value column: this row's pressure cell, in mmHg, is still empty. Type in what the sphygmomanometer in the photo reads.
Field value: 200 mmHg
